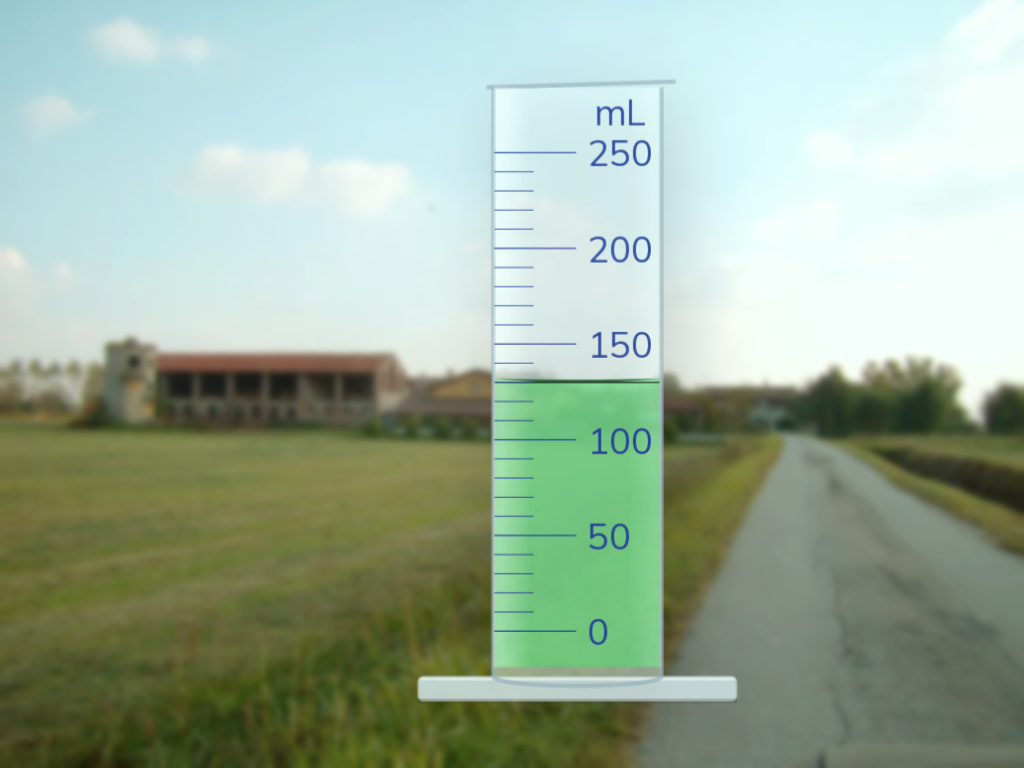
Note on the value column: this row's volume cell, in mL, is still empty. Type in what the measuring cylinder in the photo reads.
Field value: 130 mL
